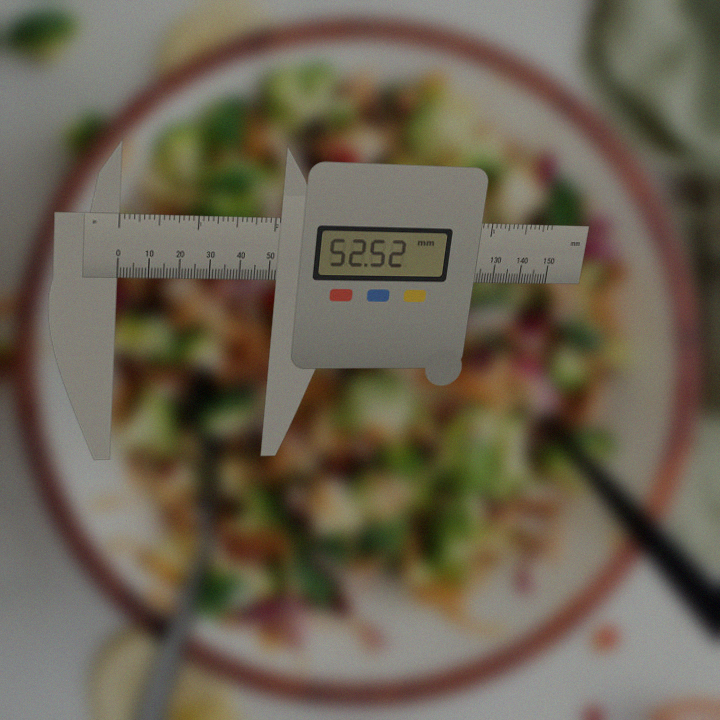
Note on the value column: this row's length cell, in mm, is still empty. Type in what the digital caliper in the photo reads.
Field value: 52.52 mm
